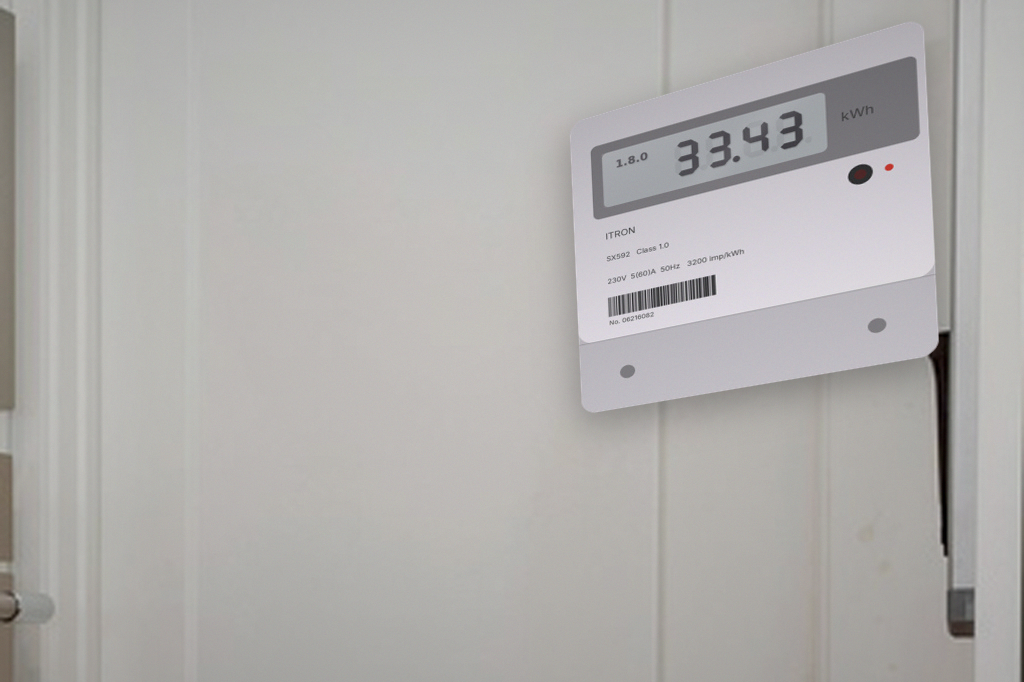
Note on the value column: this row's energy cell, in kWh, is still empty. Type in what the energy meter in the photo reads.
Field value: 33.43 kWh
